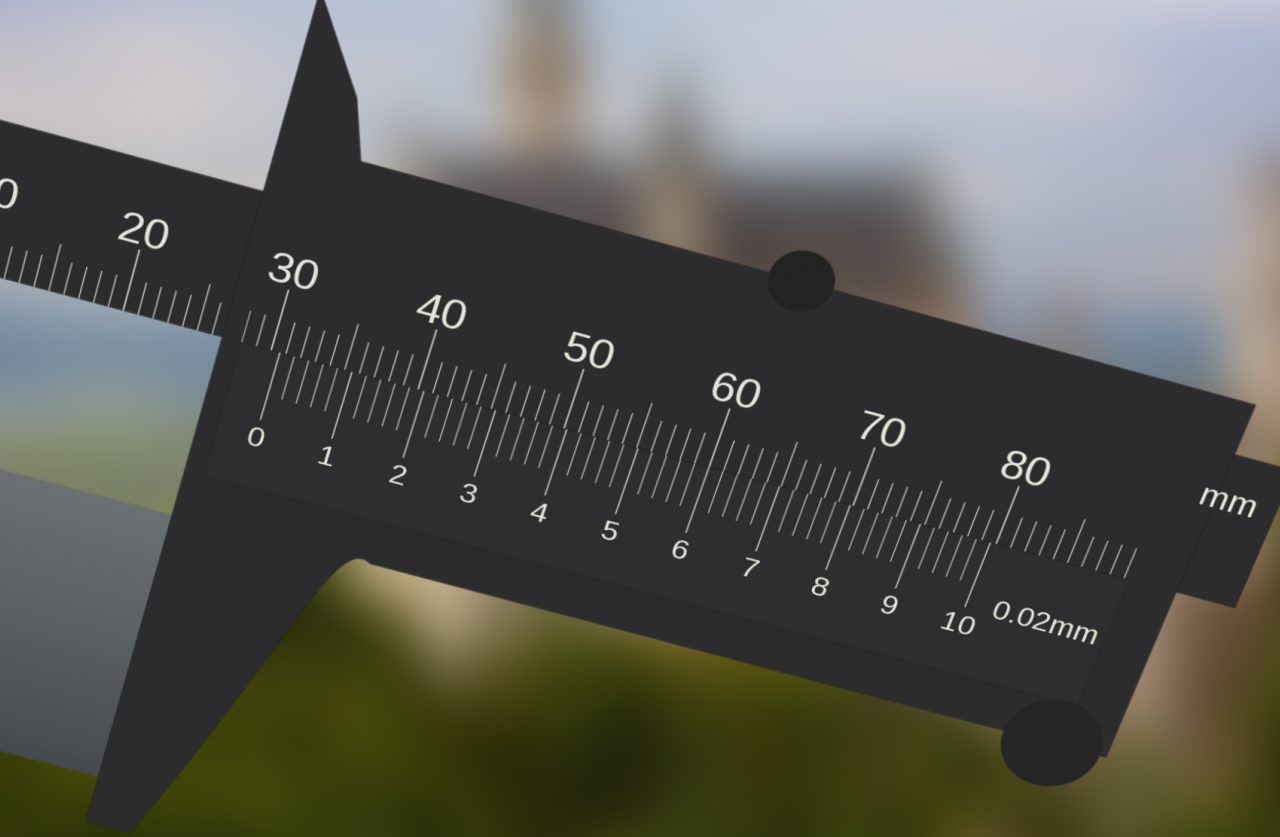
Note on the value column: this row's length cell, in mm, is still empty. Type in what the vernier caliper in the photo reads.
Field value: 30.6 mm
